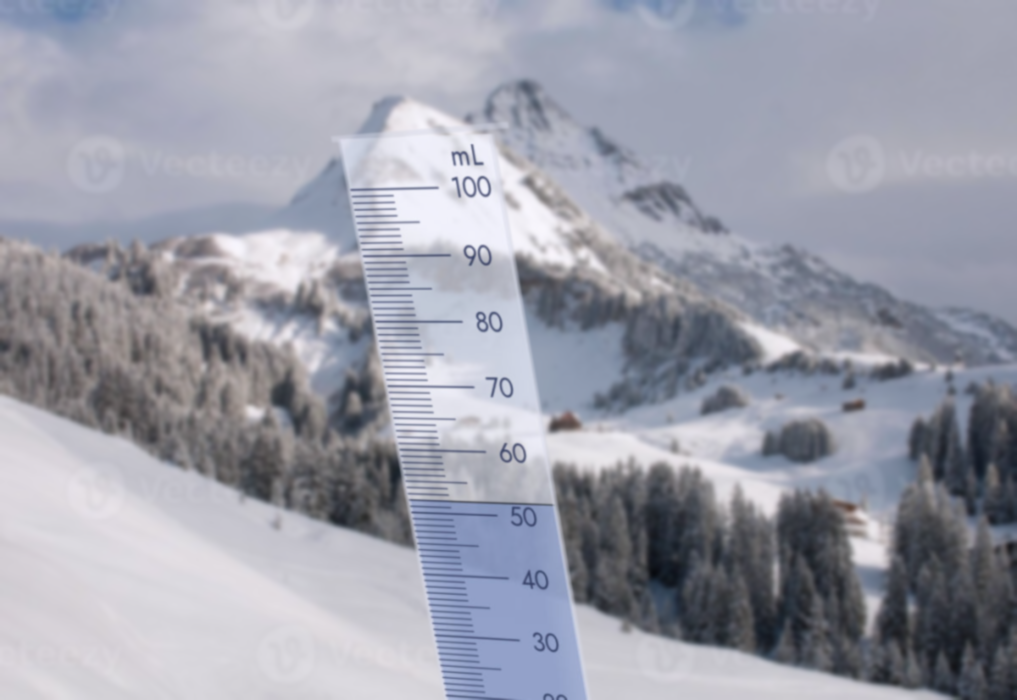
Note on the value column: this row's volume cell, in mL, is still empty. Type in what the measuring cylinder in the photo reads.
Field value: 52 mL
